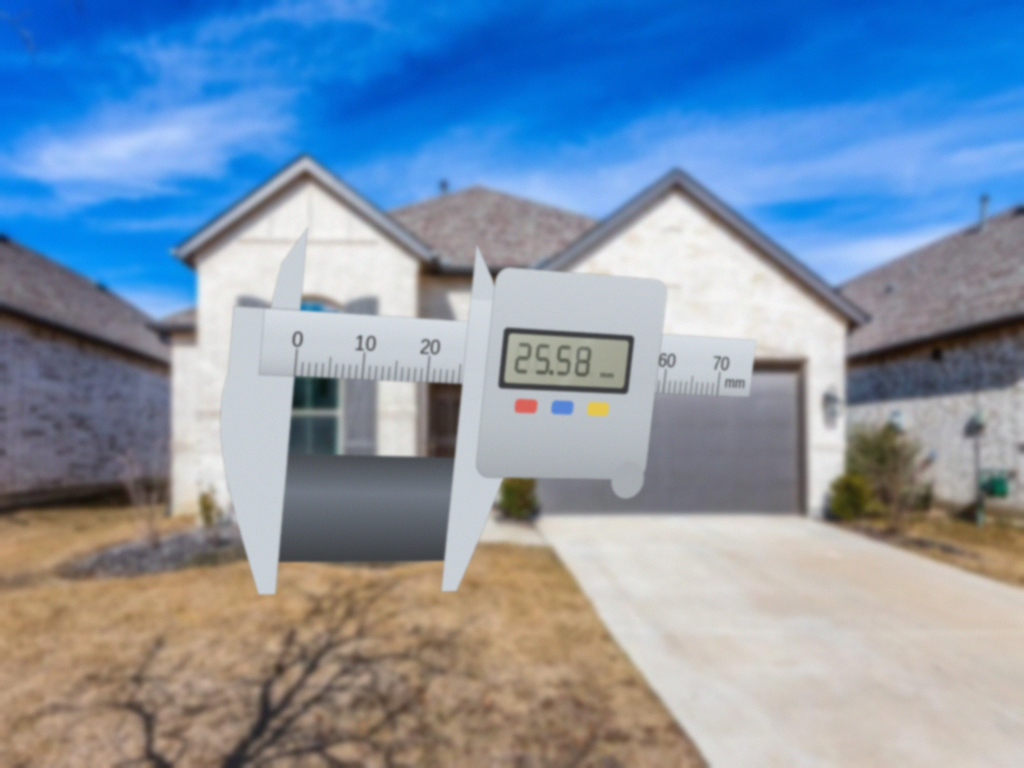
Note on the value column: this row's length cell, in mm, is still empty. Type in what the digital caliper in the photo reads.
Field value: 25.58 mm
